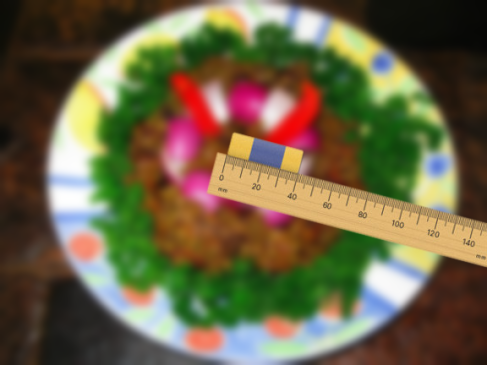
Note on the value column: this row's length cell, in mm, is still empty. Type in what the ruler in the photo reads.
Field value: 40 mm
